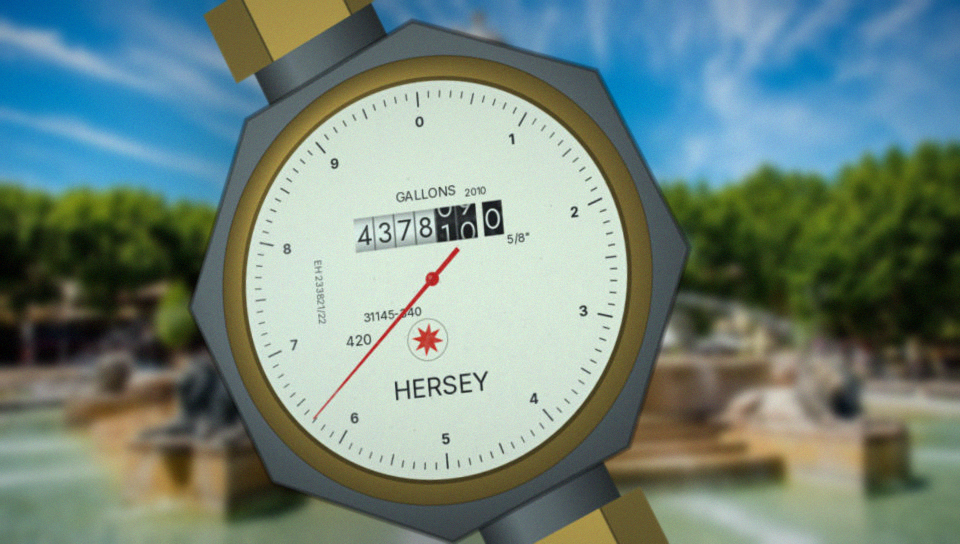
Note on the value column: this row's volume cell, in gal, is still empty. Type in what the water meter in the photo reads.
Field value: 4378096.3 gal
